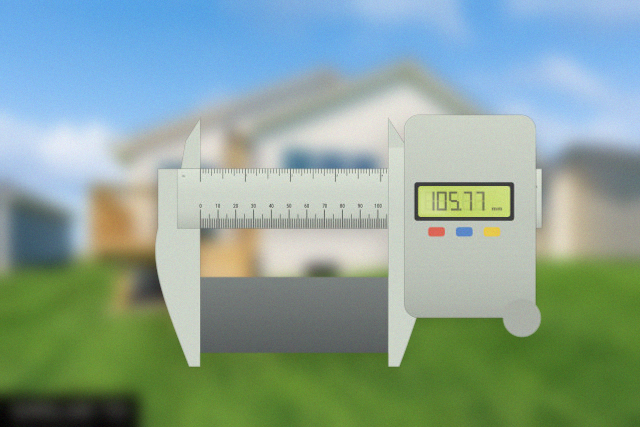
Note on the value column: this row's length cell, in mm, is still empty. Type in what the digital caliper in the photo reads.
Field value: 105.77 mm
